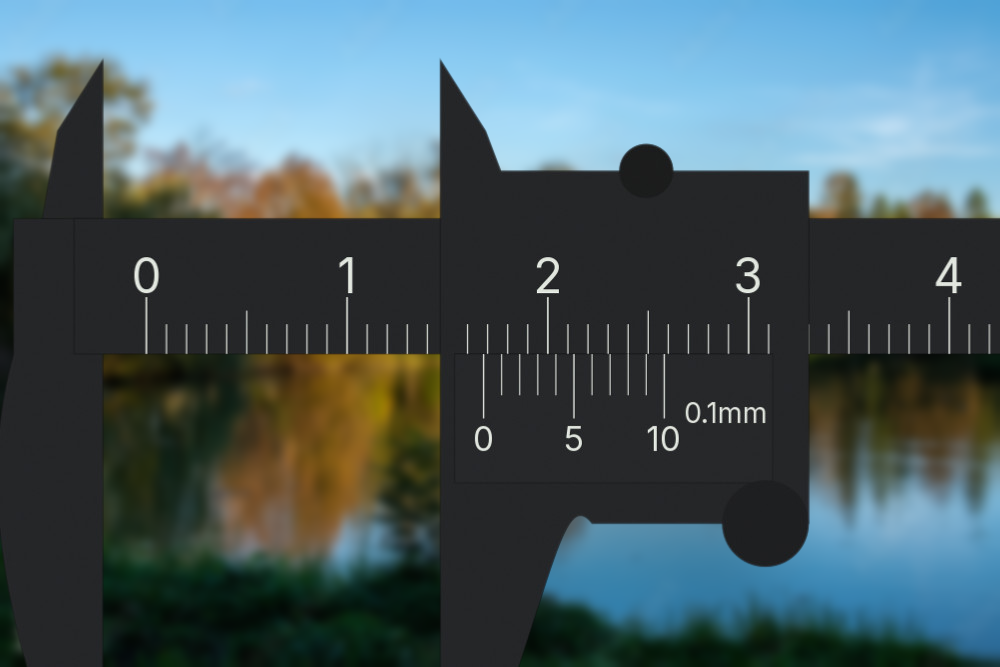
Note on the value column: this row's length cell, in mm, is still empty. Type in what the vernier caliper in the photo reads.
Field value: 16.8 mm
